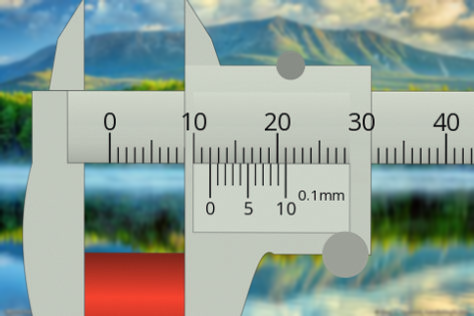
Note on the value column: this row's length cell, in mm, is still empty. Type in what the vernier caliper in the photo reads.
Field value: 12.0 mm
